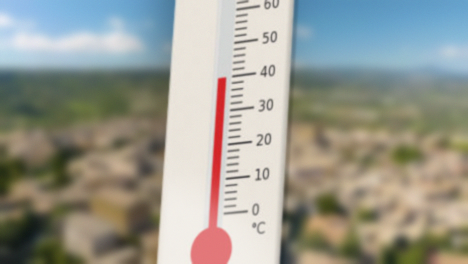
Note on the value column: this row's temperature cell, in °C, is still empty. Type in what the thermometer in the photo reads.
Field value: 40 °C
